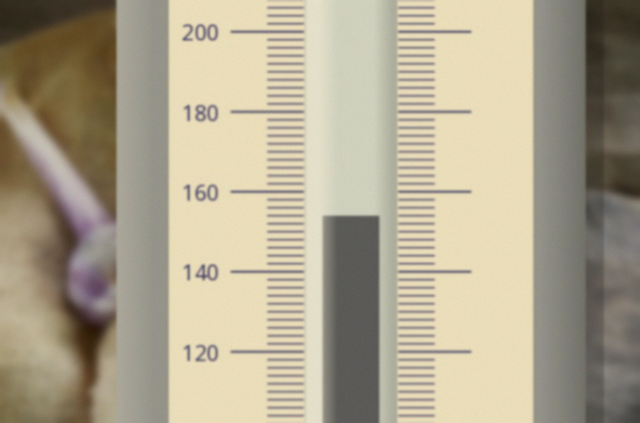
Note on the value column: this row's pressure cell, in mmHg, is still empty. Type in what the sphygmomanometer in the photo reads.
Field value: 154 mmHg
